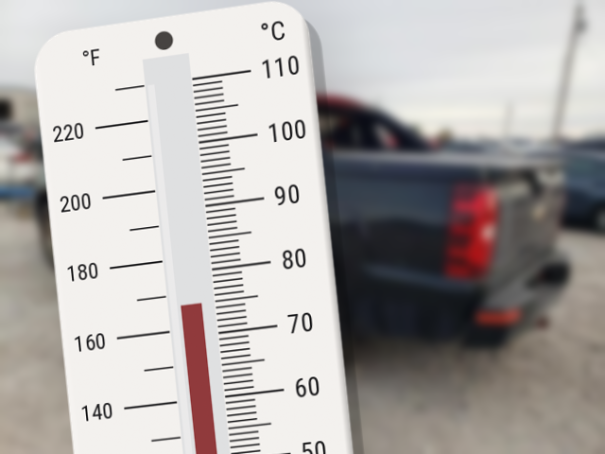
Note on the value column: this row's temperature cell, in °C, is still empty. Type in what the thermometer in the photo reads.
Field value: 75 °C
